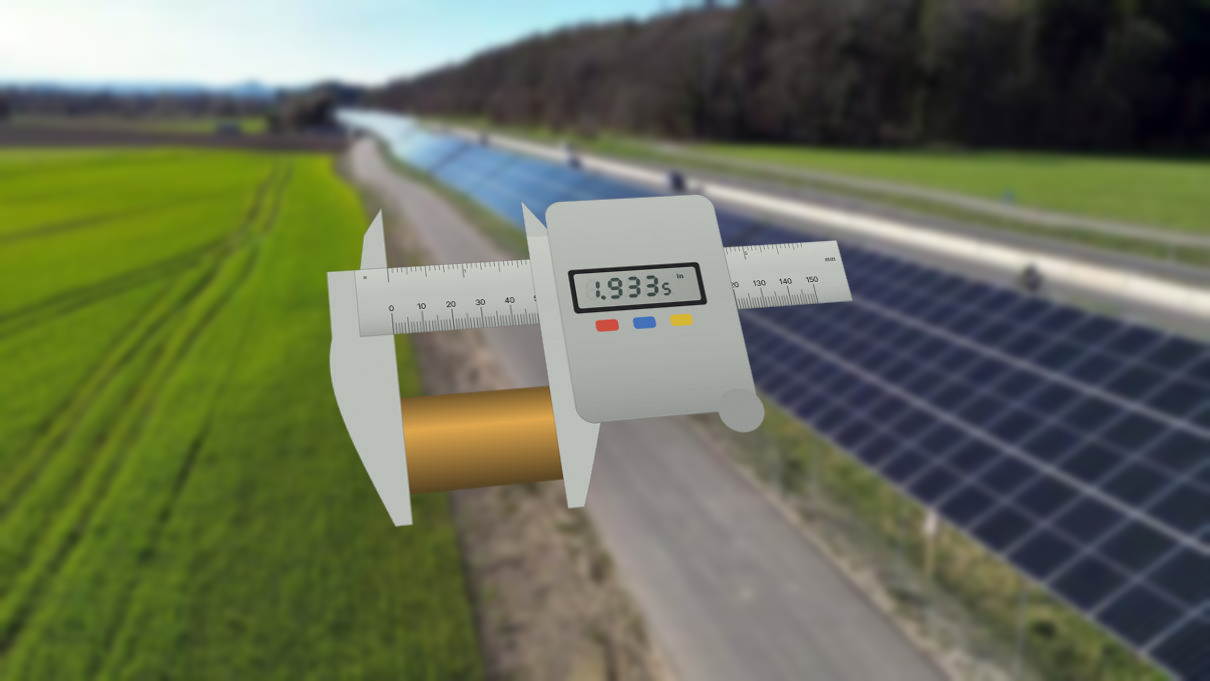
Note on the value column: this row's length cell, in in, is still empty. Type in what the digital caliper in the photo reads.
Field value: 1.9335 in
